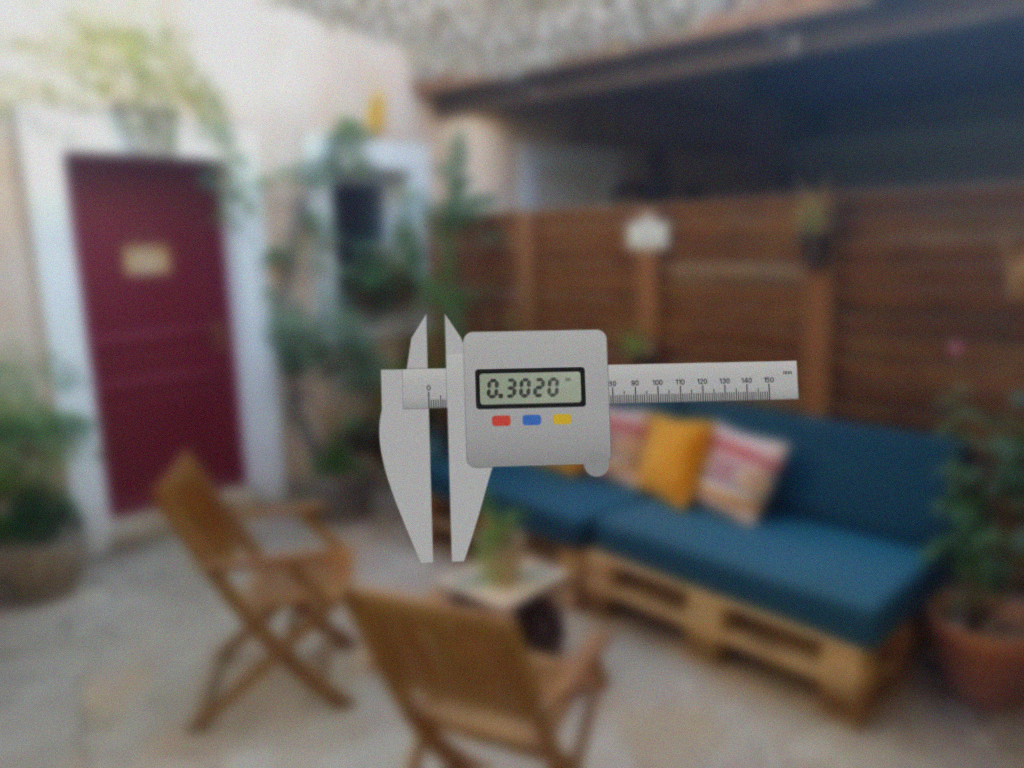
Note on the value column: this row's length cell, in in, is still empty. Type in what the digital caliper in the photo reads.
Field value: 0.3020 in
